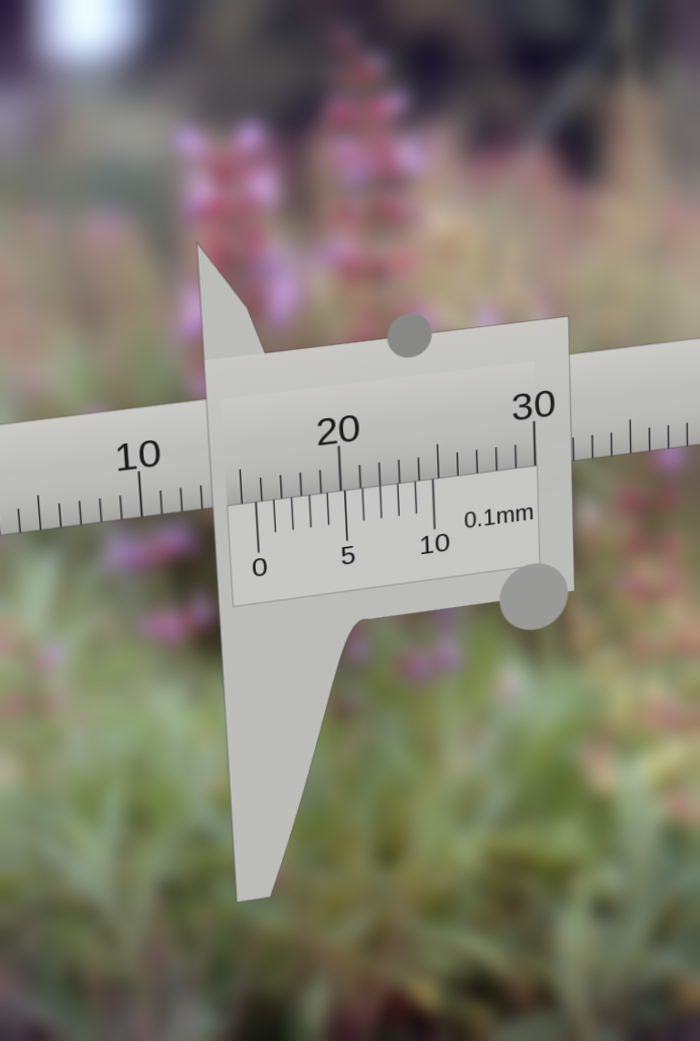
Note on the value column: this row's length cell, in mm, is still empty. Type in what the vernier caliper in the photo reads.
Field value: 15.7 mm
